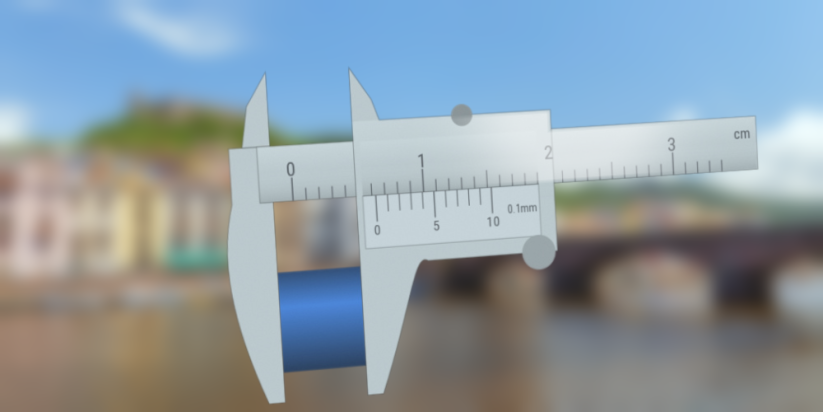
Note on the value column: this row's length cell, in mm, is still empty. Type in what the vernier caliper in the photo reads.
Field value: 6.3 mm
